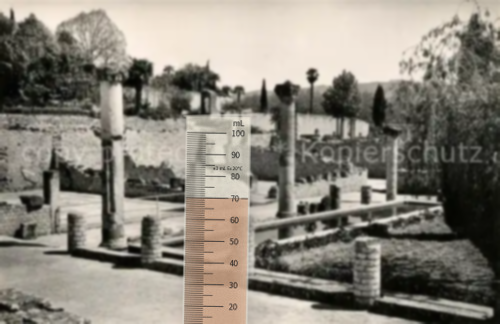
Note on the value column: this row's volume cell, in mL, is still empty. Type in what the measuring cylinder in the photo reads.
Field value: 70 mL
